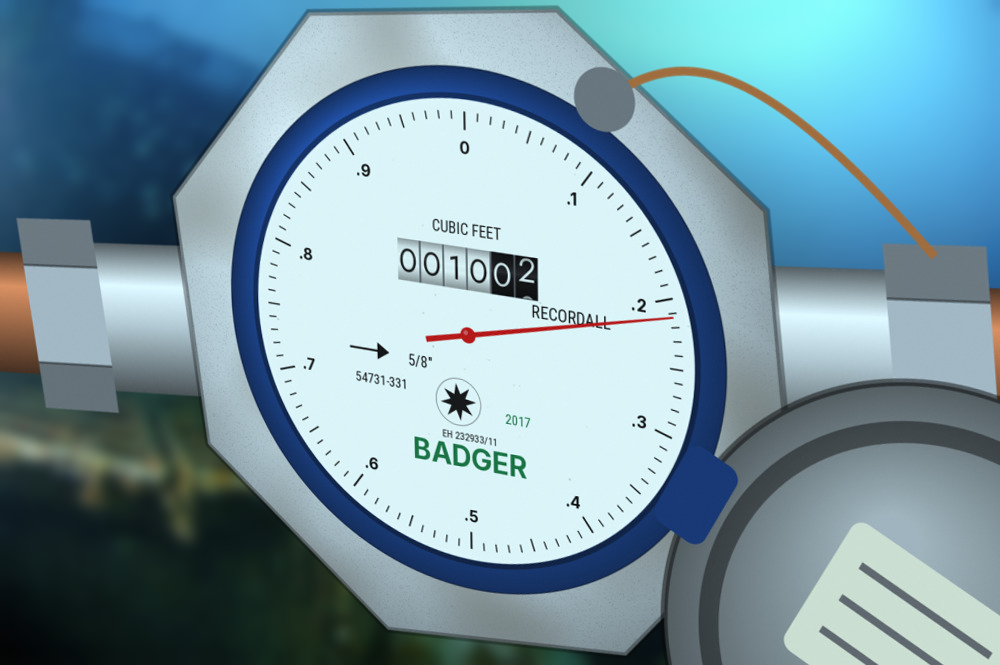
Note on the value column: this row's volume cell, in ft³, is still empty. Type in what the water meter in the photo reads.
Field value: 1002.21 ft³
